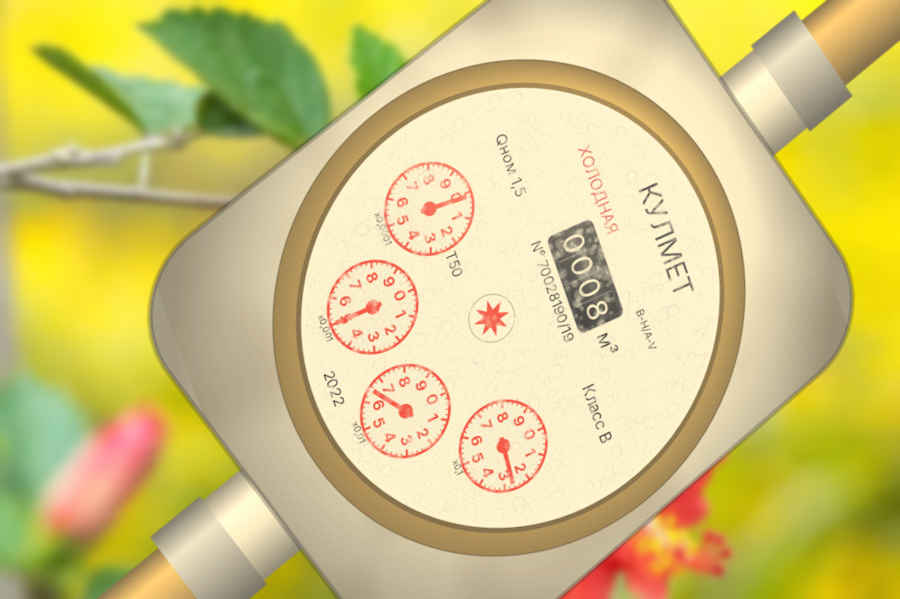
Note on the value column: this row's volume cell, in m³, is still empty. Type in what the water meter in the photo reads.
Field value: 8.2650 m³
